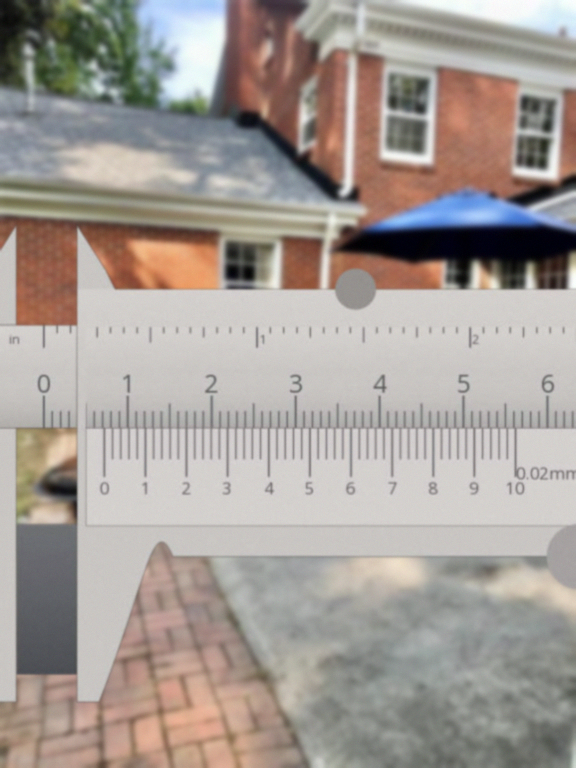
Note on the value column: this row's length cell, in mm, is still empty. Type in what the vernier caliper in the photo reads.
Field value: 7.2 mm
